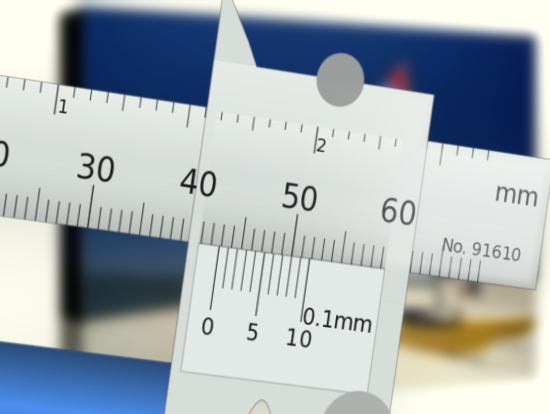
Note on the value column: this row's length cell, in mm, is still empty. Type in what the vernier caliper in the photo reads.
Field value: 42.8 mm
